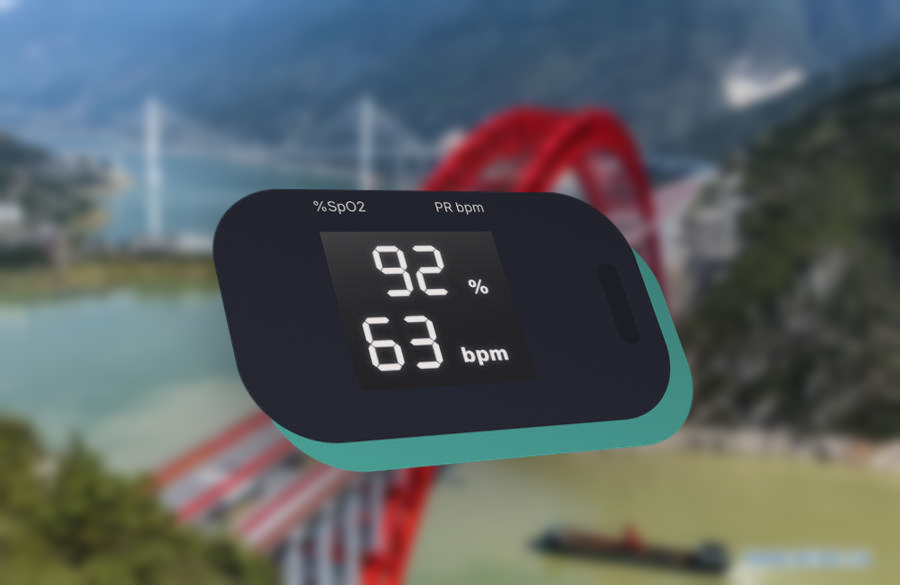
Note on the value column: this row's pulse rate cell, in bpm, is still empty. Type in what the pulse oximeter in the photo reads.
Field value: 63 bpm
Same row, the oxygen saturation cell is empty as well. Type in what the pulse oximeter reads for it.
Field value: 92 %
